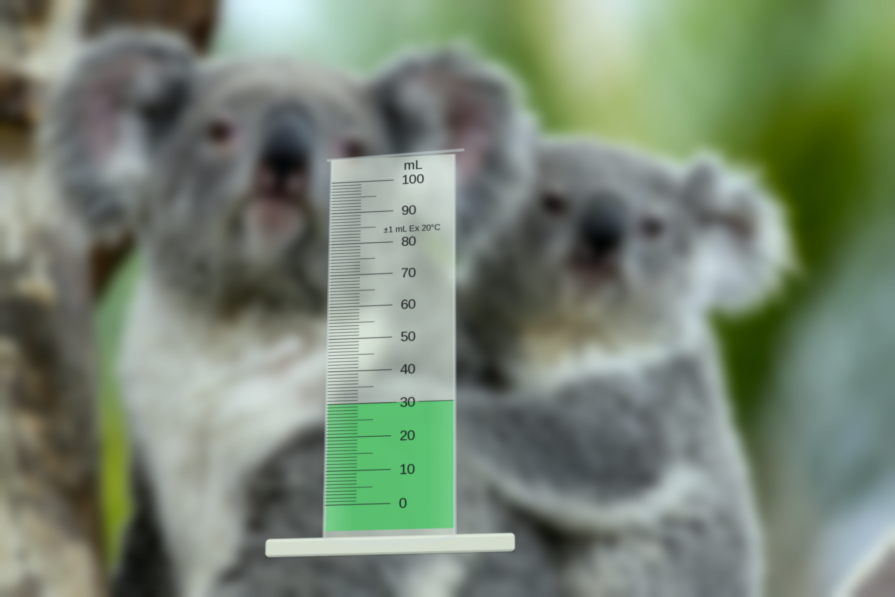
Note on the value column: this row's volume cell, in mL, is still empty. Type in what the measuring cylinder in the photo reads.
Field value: 30 mL
